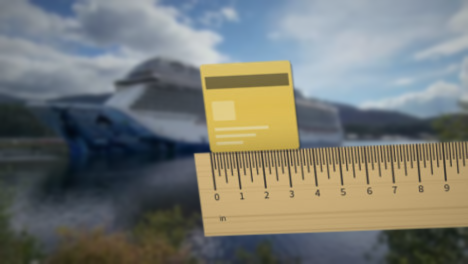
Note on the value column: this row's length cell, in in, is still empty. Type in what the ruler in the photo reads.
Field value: 3.5 in
